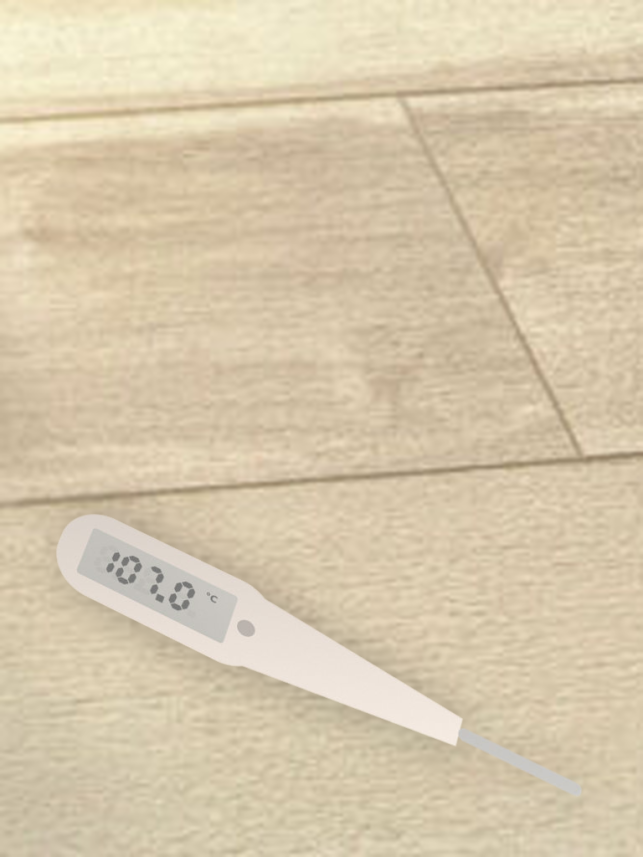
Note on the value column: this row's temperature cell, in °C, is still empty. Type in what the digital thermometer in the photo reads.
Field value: 107.0 °C
